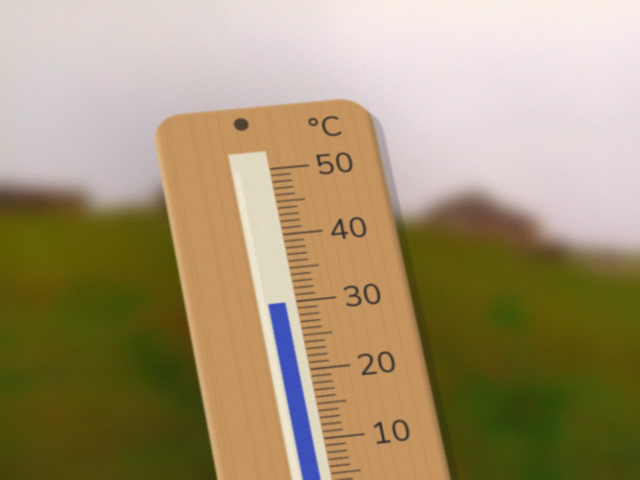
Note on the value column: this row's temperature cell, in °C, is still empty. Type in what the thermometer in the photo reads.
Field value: 30 °C
